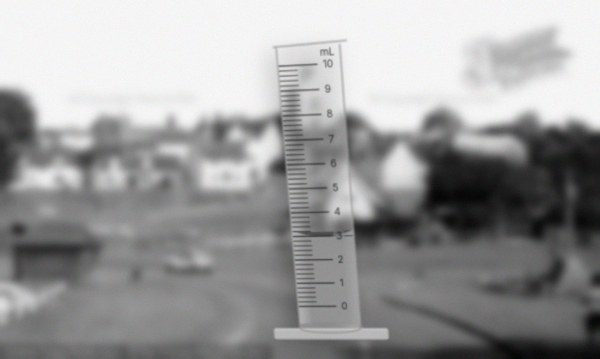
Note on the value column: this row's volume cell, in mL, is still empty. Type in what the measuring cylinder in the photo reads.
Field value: 3 mL
